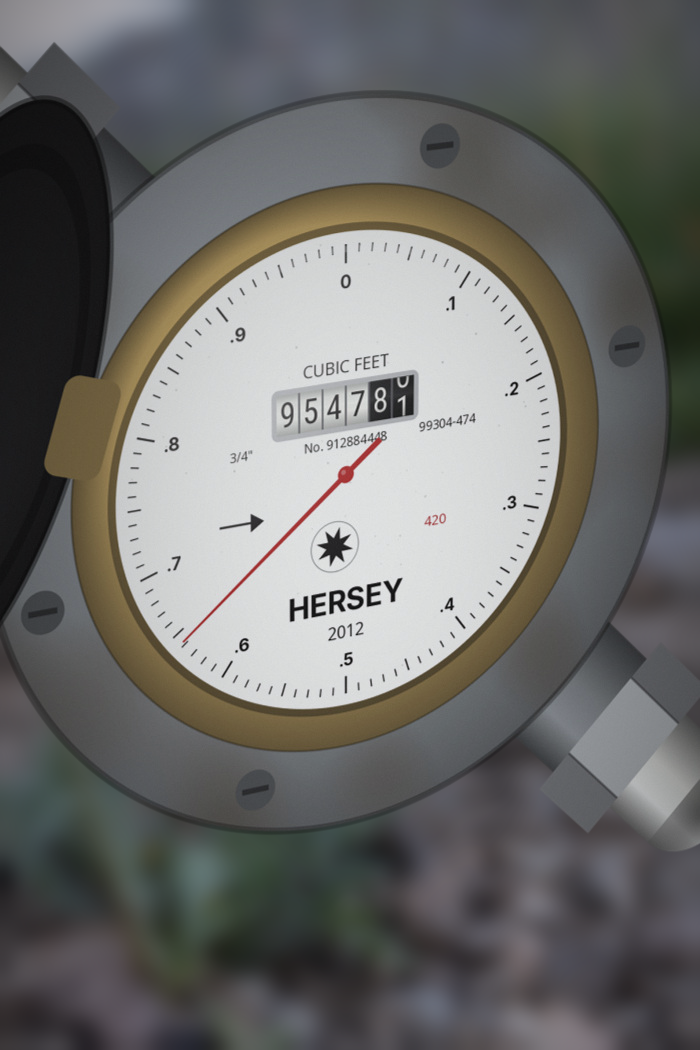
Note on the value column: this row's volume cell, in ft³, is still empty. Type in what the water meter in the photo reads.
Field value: 954780.64 ft³
